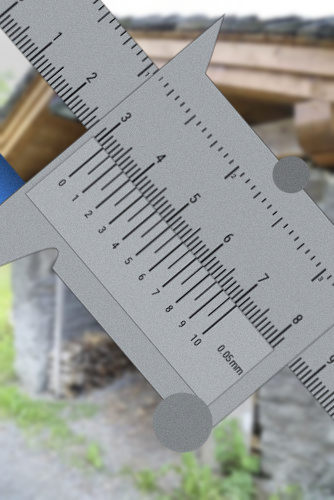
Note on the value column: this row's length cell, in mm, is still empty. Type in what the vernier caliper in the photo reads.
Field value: 31.5 mm
